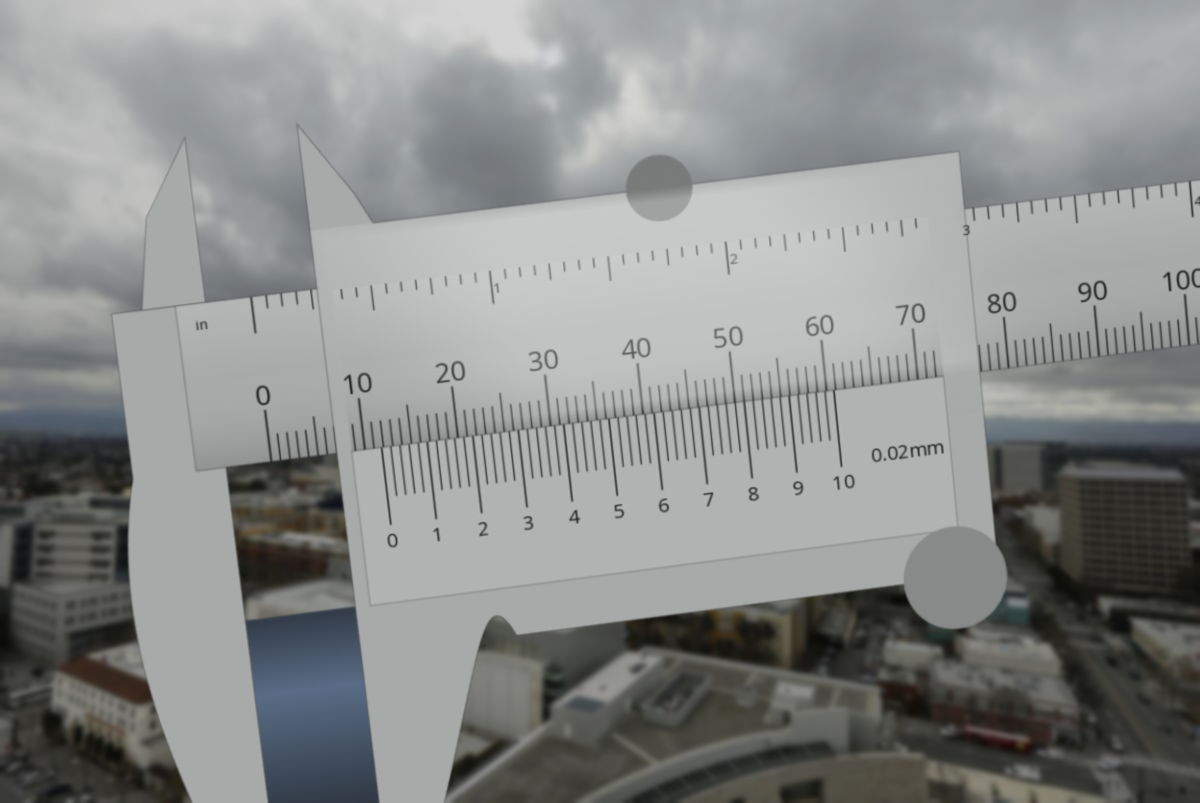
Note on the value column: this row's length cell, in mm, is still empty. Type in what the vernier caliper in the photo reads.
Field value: 11.8 mm
